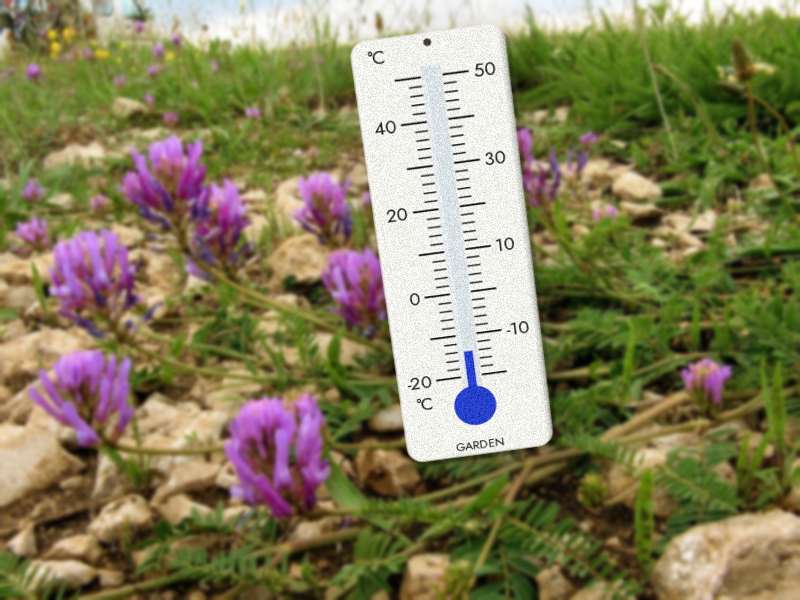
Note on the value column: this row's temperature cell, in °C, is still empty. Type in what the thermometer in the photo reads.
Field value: -14 °C
